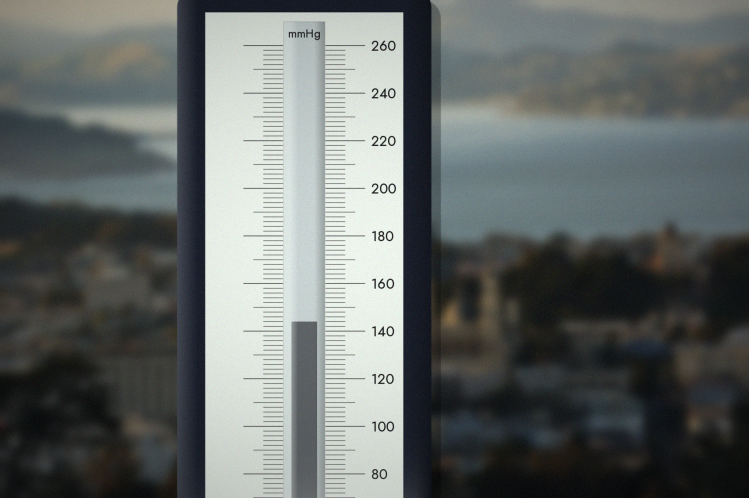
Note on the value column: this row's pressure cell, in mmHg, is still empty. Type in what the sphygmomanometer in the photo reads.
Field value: 144 mmHg
